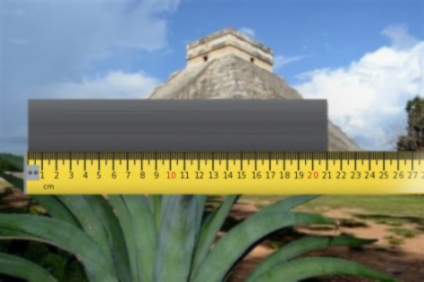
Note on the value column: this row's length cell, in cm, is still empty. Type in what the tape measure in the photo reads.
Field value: 21 cm
